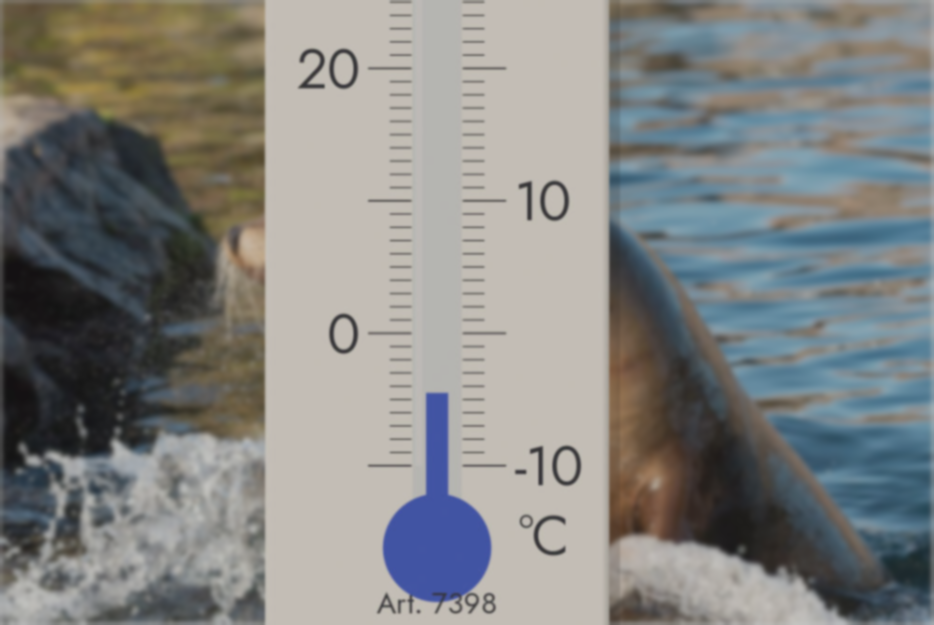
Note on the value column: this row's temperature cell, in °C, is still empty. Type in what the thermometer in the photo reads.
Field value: -4.5 °C
